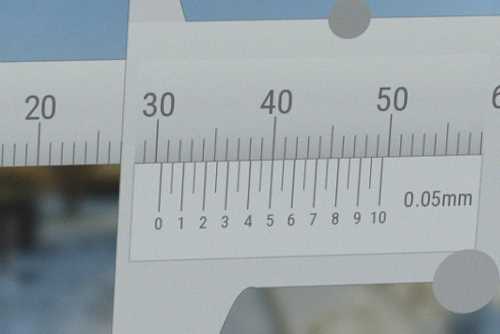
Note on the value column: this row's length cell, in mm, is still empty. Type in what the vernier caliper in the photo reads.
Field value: 30.5 mm
